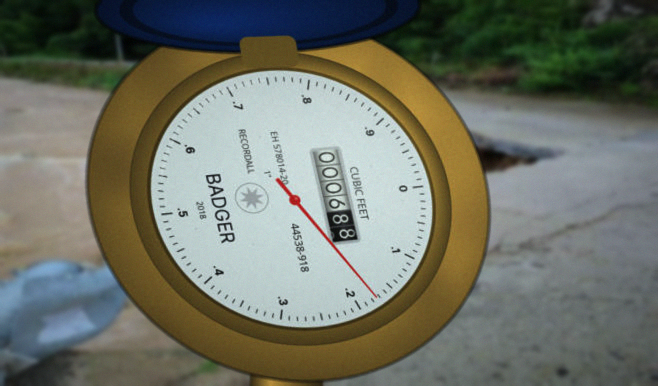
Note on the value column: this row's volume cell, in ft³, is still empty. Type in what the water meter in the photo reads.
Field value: 688.17 ft³
